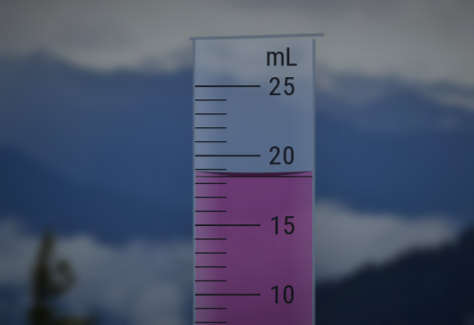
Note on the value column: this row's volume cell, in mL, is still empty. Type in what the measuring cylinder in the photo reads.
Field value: 18.5 mL
